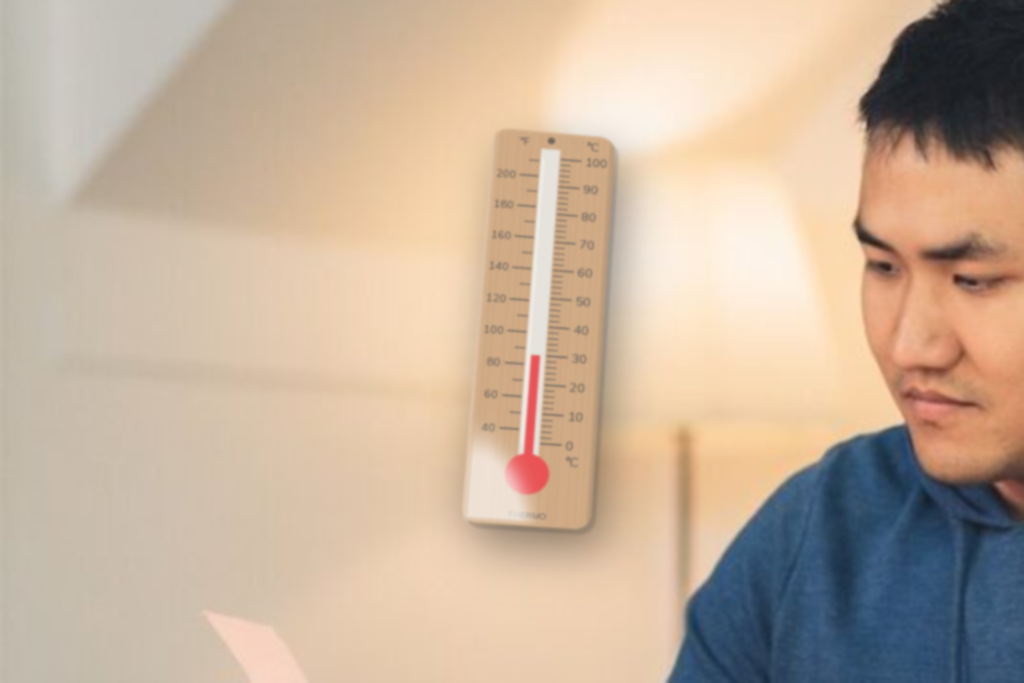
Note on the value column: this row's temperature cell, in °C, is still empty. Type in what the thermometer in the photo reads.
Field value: 30 °C
